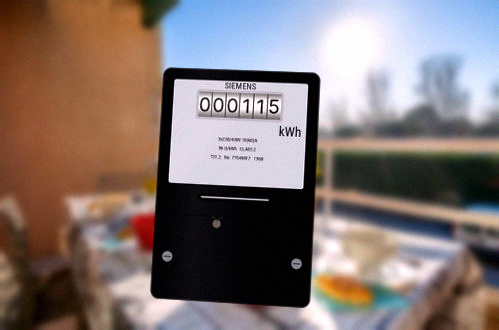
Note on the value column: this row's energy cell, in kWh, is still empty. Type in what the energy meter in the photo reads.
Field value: 115 kWh
